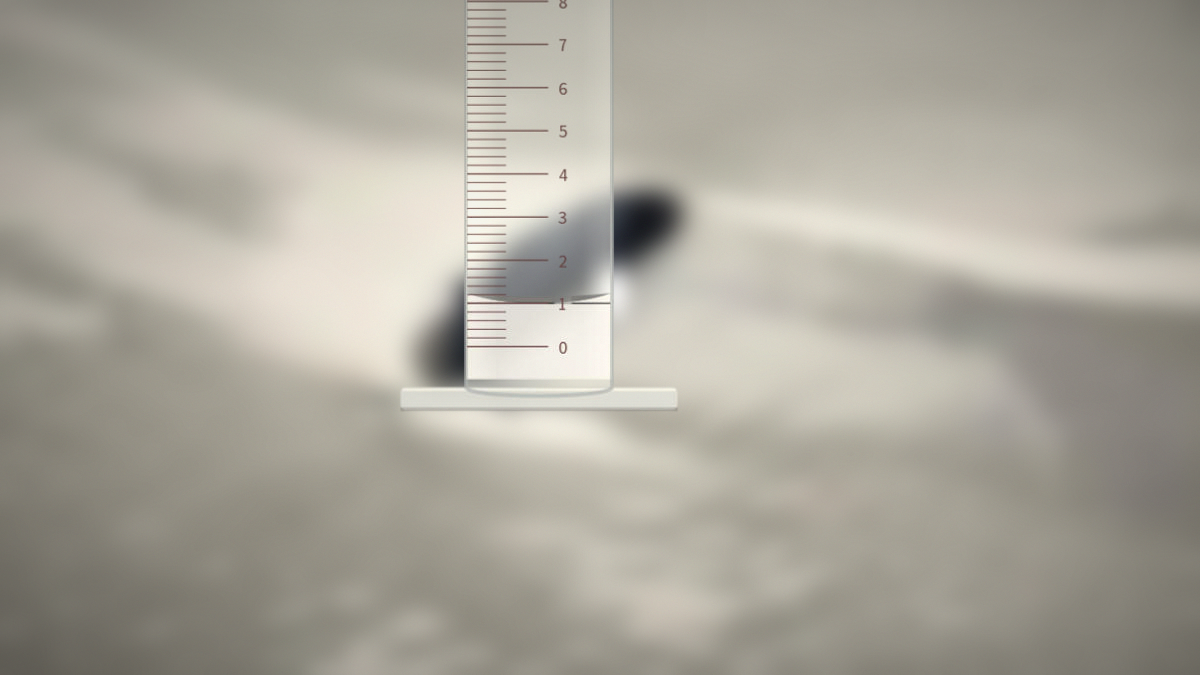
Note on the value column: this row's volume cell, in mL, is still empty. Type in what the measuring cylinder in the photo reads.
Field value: 1 mL
